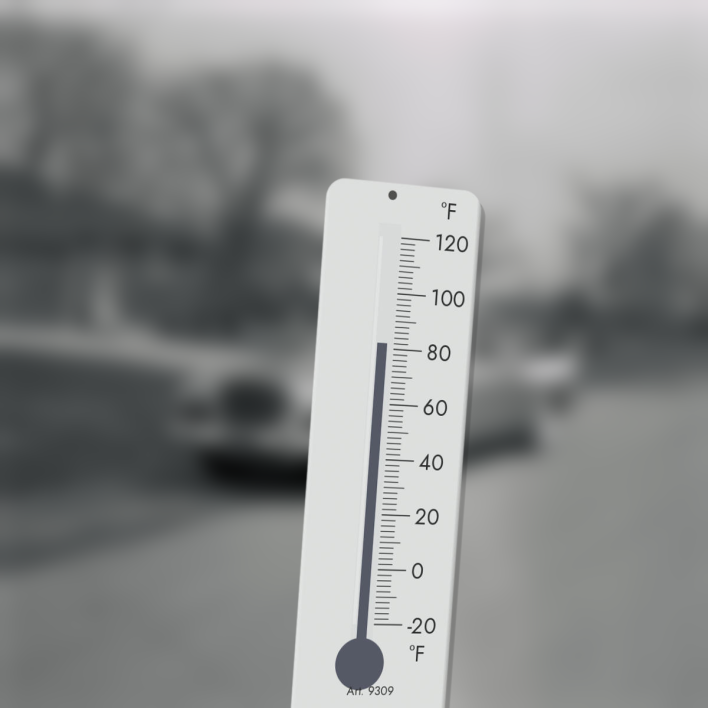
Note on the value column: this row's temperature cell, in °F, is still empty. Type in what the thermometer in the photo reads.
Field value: 82 °F
